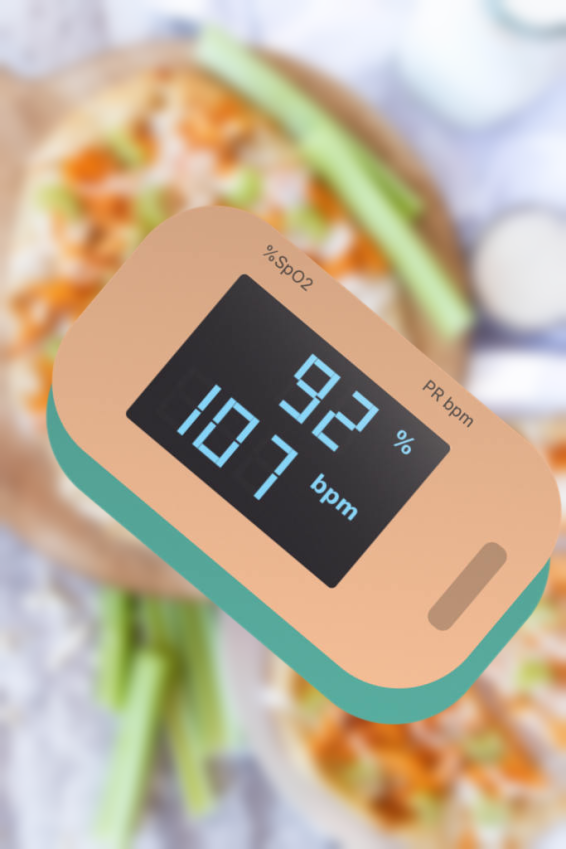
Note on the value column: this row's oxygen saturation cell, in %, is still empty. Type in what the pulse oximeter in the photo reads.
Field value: 92 %
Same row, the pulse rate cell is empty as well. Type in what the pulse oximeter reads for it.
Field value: 107 bpm
